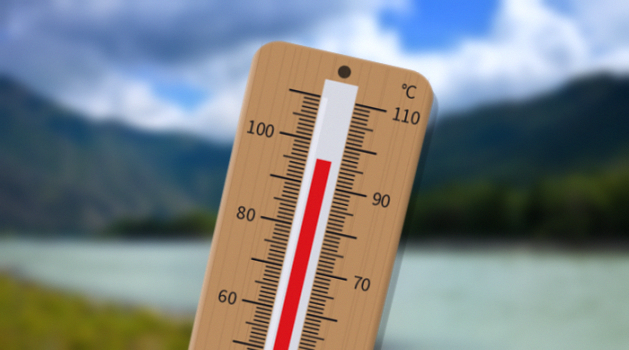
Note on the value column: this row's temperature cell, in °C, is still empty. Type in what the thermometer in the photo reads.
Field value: 96 °C
